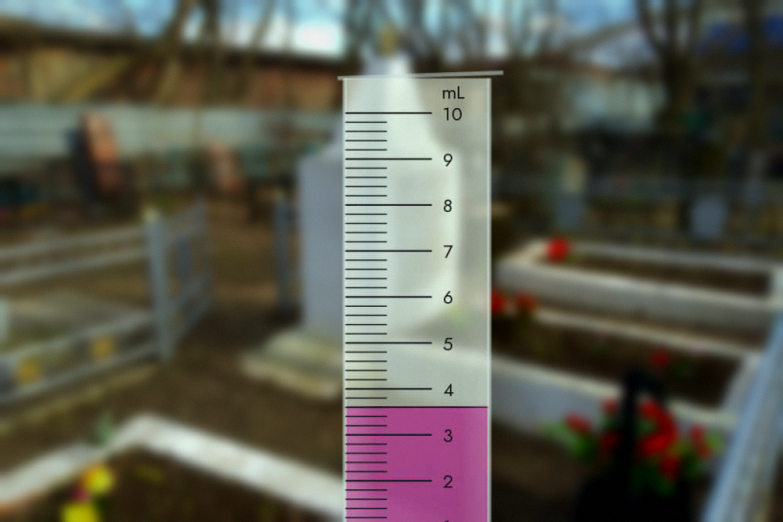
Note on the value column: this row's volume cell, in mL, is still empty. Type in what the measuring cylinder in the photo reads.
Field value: 3.6 mL
